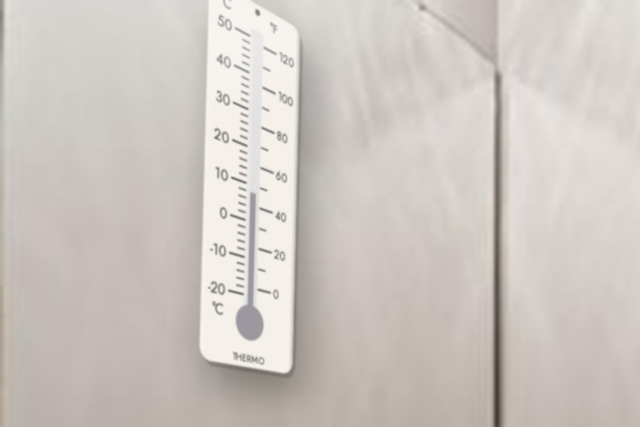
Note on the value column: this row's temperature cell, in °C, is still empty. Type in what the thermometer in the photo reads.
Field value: 8 °C
